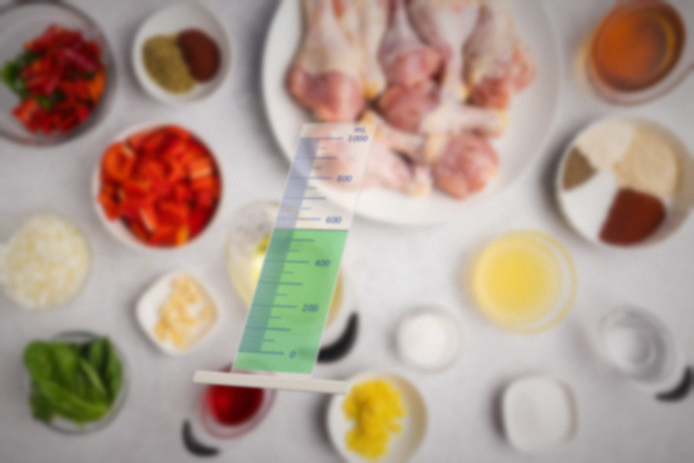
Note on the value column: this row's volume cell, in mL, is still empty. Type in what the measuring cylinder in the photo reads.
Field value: 550 mL
